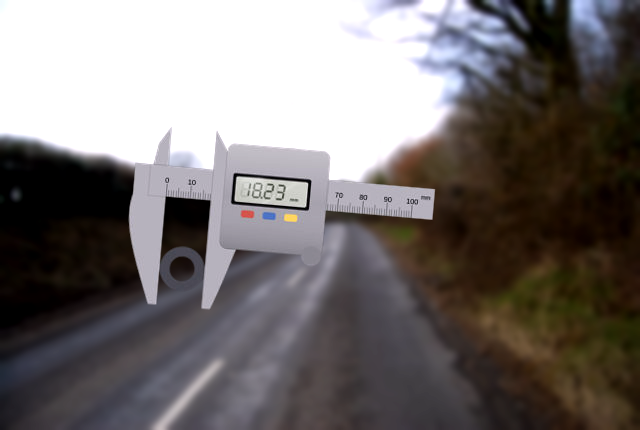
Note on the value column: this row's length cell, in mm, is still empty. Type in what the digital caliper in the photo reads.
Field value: 18.23 mm
